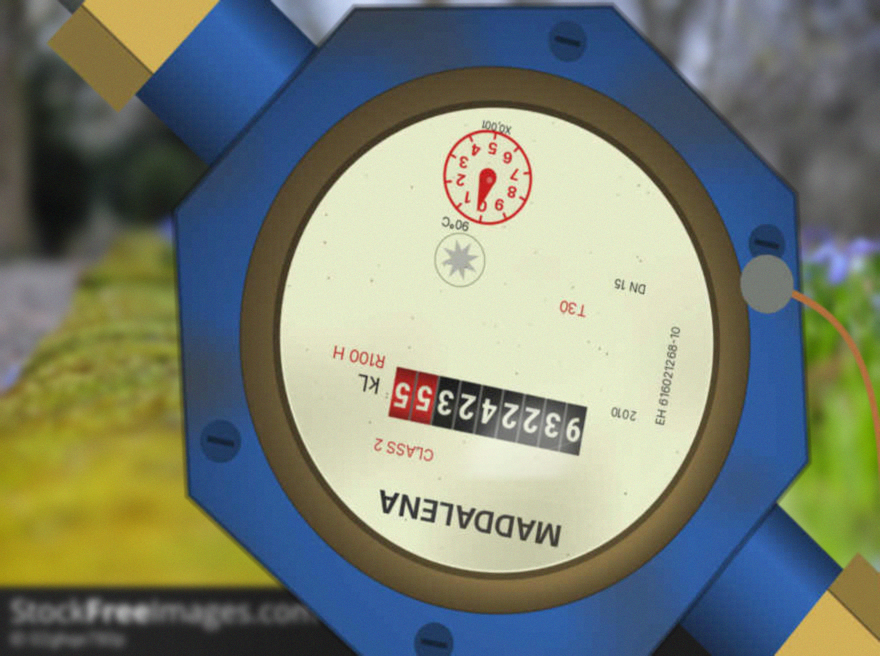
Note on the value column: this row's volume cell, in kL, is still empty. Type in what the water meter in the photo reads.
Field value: 9322423.550 kL
